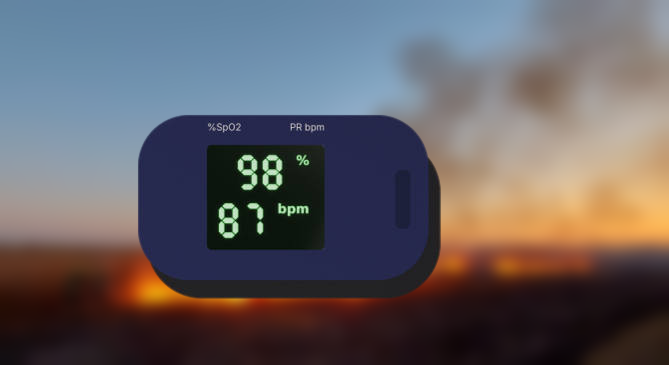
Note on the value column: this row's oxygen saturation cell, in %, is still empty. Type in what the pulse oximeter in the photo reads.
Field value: 98 %
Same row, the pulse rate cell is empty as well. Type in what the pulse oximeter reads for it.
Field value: 87 bpm
